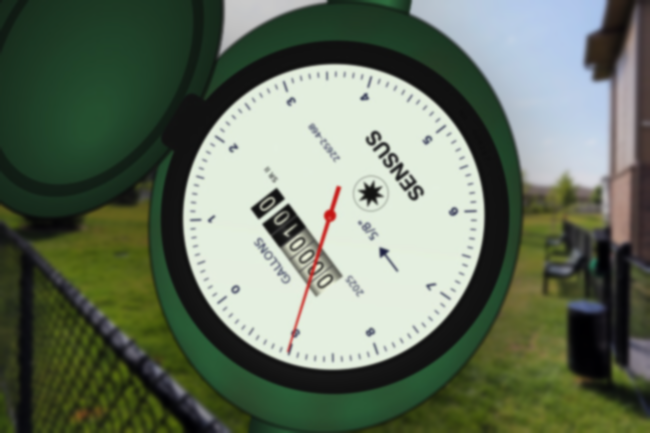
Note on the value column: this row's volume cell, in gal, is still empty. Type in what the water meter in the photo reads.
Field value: 99.0 gal
